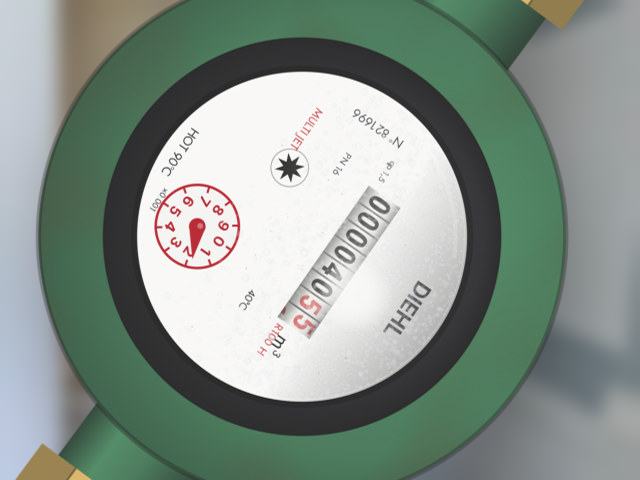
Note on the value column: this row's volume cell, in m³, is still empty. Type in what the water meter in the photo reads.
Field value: 40.551 m³
